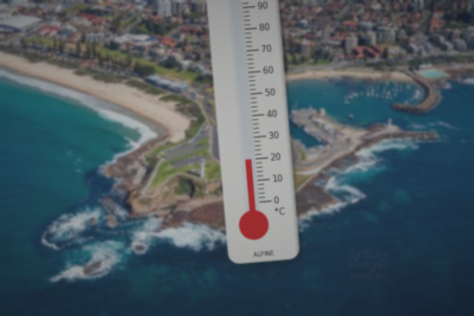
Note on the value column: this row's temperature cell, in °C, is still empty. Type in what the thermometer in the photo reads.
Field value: 20 °C
